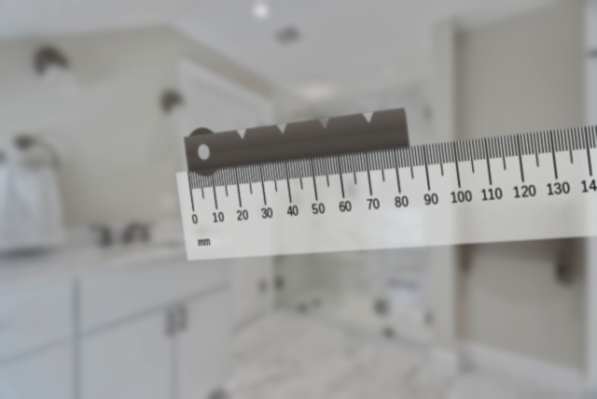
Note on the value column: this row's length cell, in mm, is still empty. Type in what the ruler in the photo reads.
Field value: 85 mm
